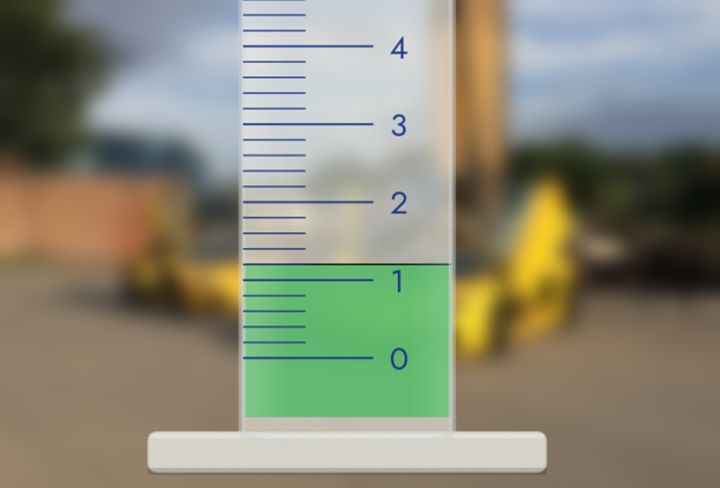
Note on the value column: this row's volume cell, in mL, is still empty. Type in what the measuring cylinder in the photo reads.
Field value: 1.2 mL
